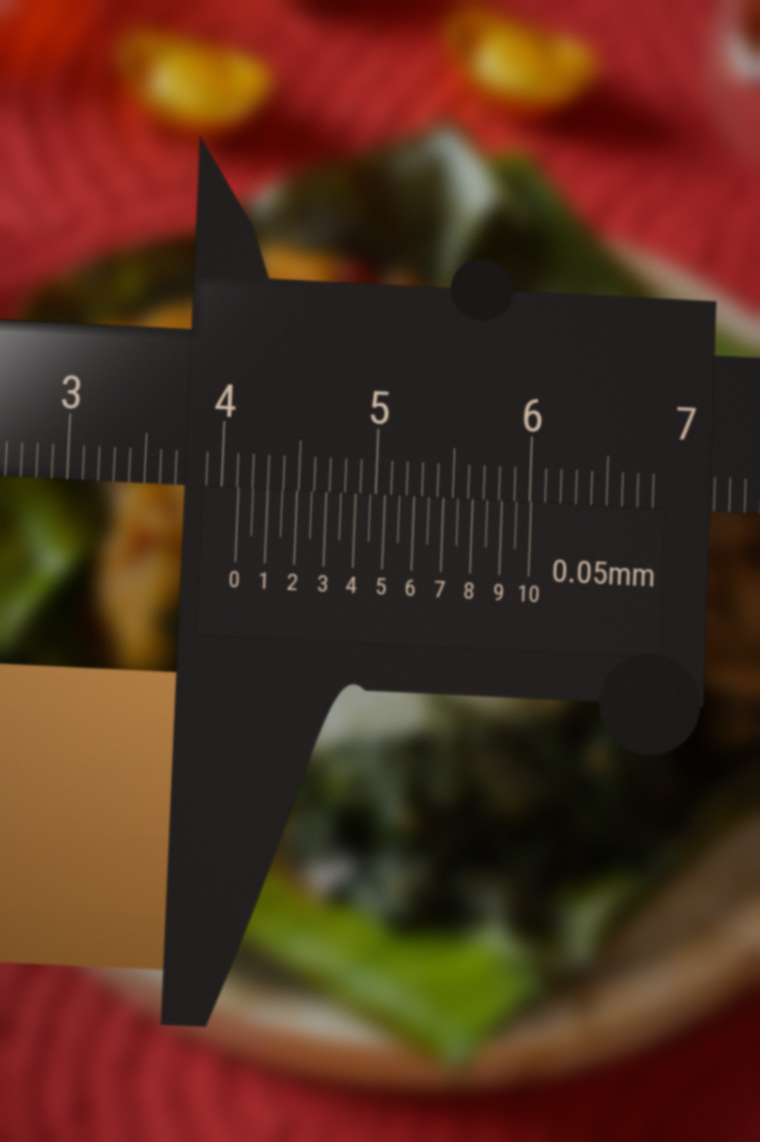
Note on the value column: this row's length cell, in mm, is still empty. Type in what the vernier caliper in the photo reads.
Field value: 41.1 mm
